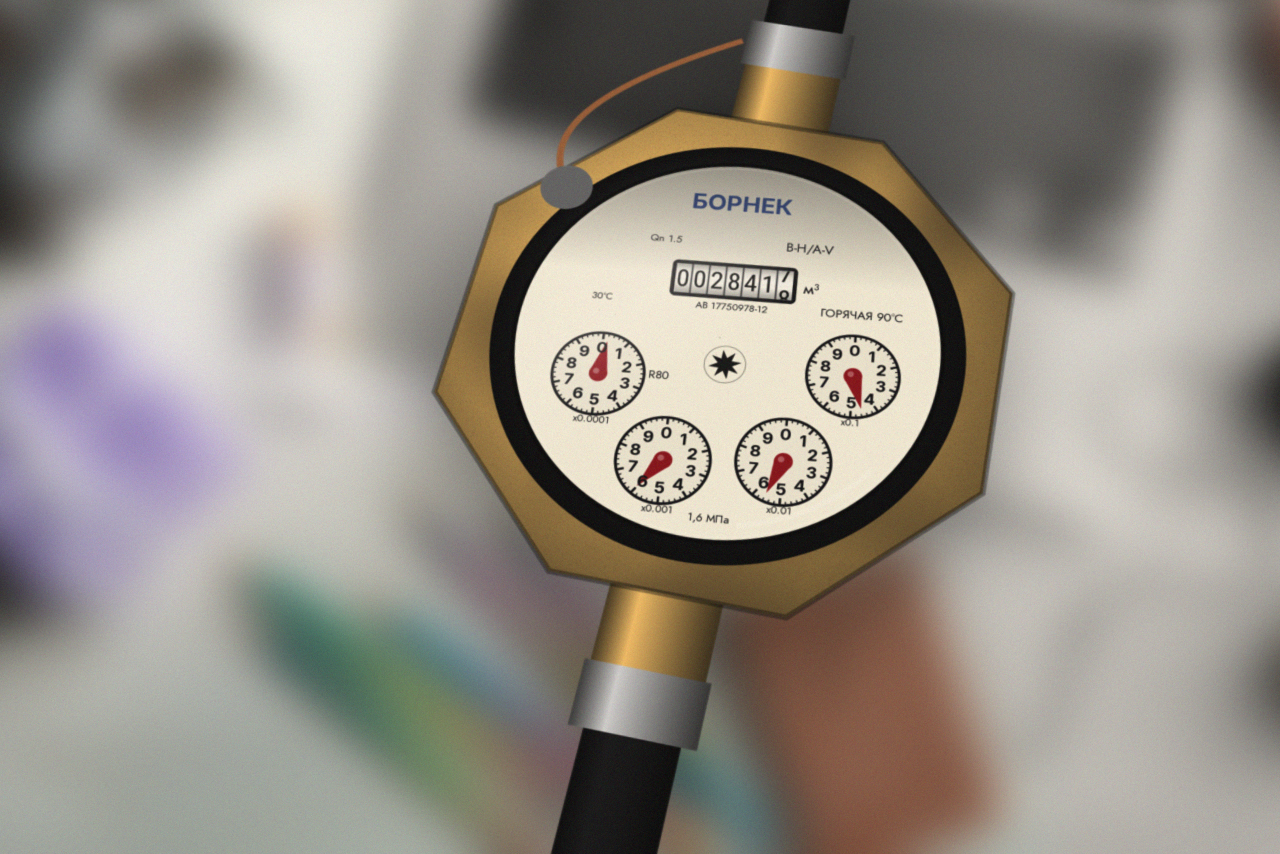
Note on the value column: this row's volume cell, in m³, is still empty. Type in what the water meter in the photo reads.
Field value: 28417.4560 m³
